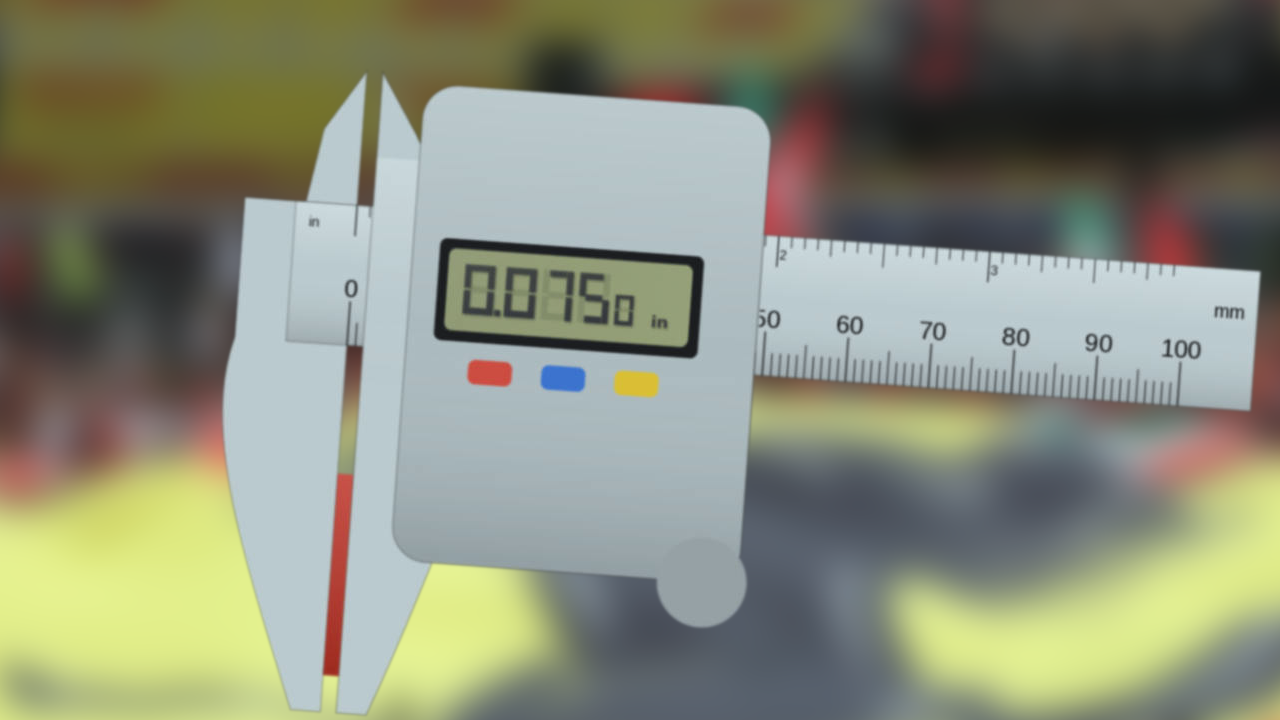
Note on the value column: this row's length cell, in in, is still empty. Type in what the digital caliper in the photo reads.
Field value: 0.0750 in
